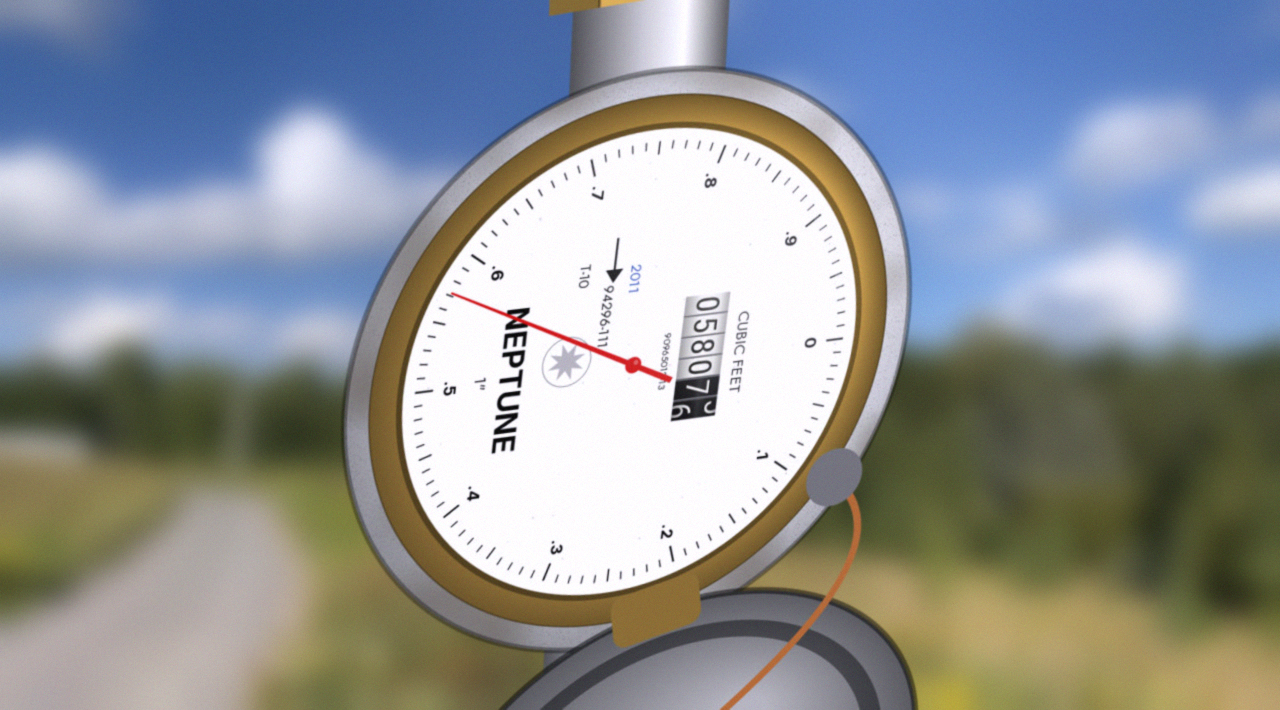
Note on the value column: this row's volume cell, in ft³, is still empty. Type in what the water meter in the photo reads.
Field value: 58075.57 ft³
